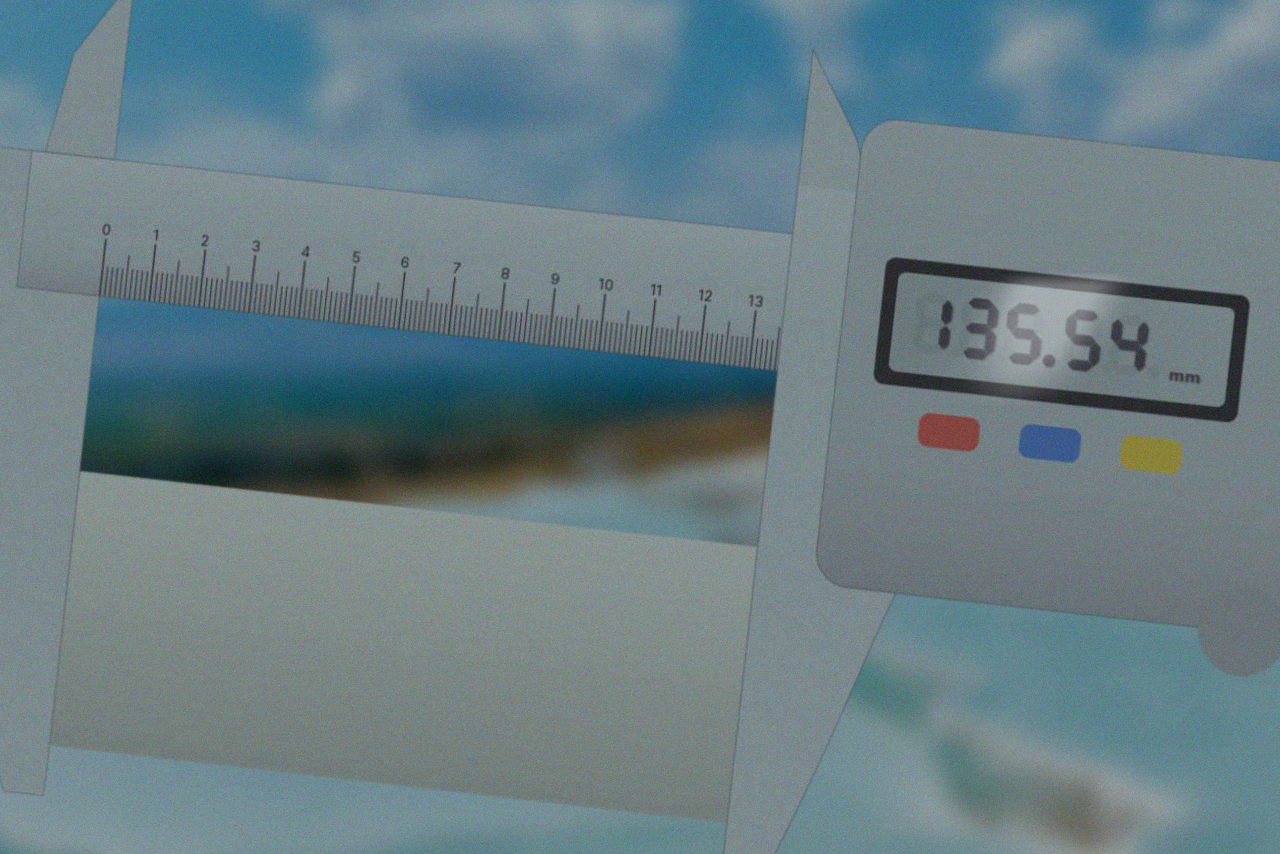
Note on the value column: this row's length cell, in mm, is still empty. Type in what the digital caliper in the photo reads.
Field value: 135.54 mm
